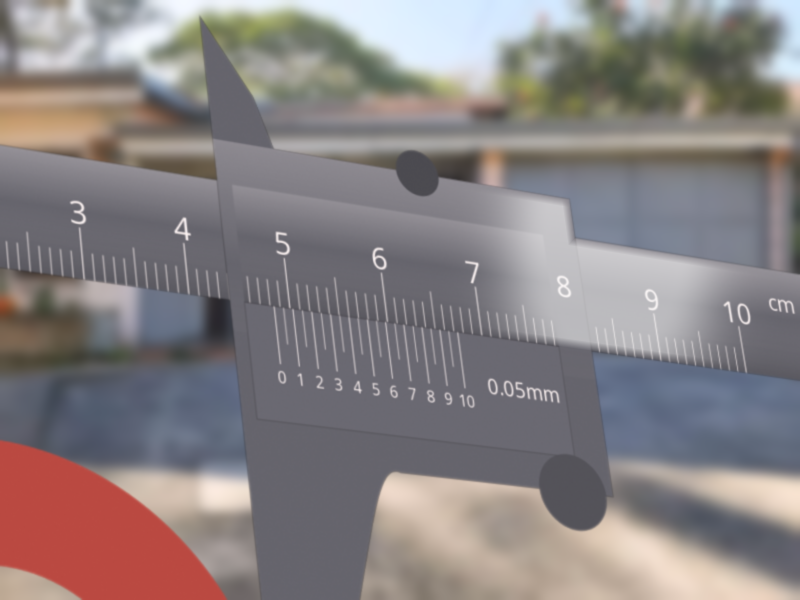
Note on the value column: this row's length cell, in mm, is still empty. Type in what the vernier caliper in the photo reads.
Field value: 48.4 mm
